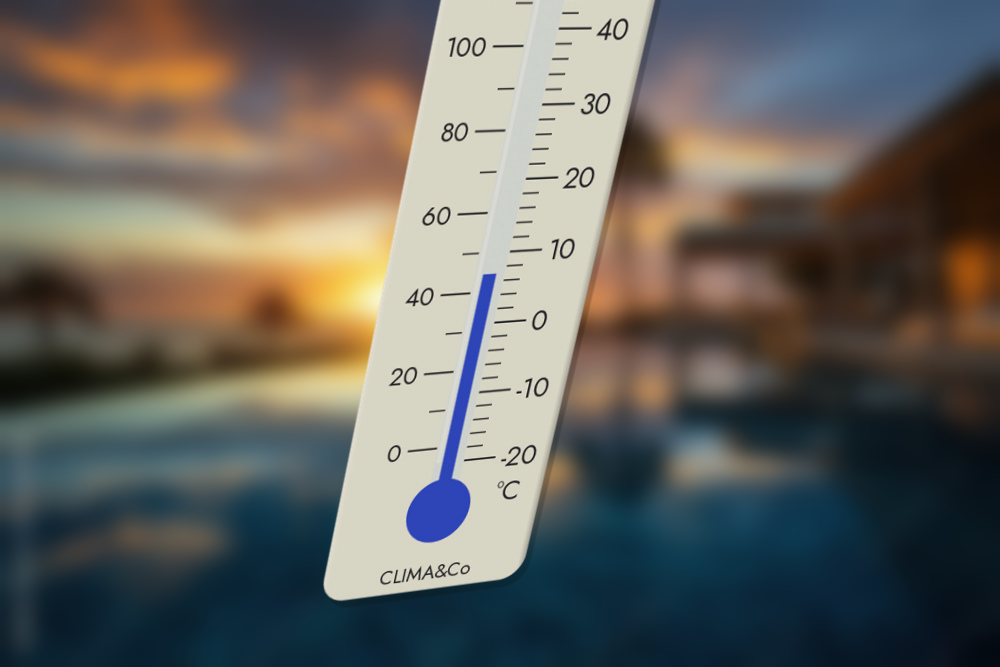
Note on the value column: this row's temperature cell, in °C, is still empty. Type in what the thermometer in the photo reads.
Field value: 7 °C
